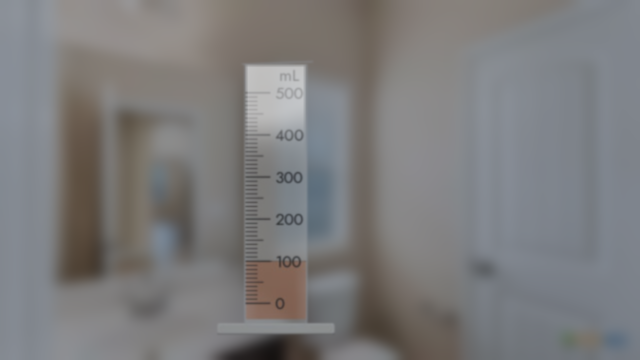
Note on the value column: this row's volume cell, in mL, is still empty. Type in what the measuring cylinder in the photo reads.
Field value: 100 mL
